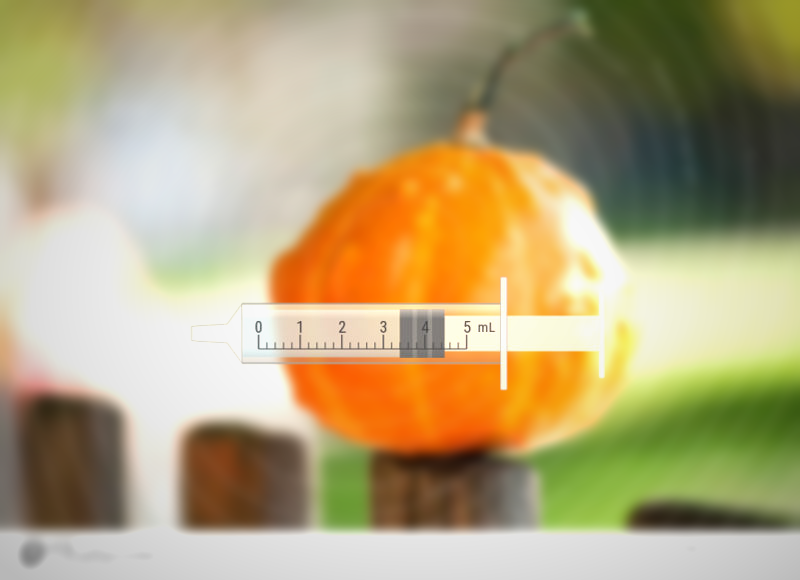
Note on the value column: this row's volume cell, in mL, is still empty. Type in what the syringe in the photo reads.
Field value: 3.4 mL
